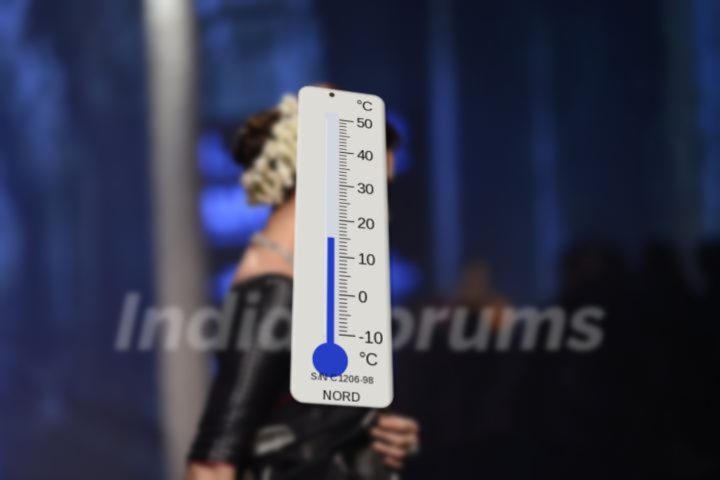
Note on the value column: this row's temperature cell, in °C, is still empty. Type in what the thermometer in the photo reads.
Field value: 15 °C
